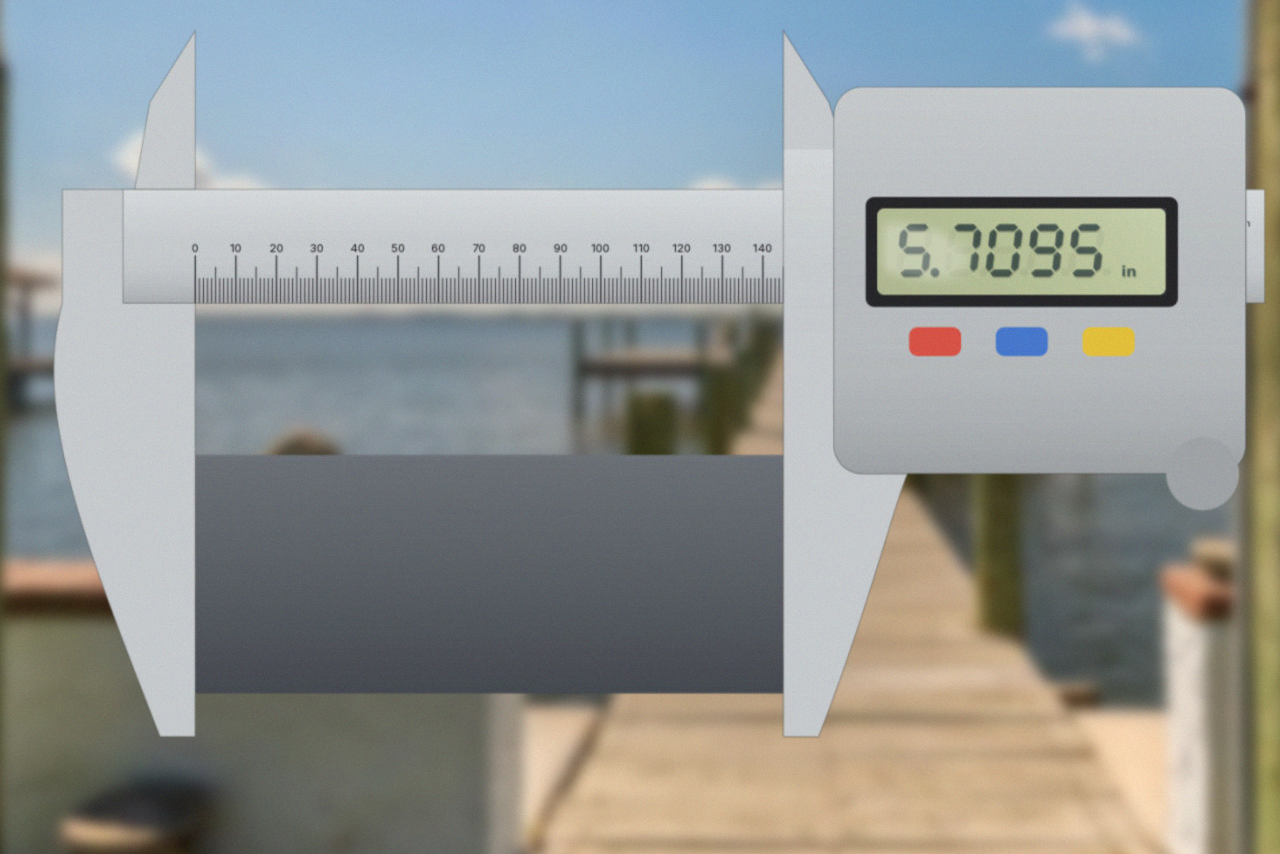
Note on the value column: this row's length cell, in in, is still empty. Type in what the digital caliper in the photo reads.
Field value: 5.7095 in
